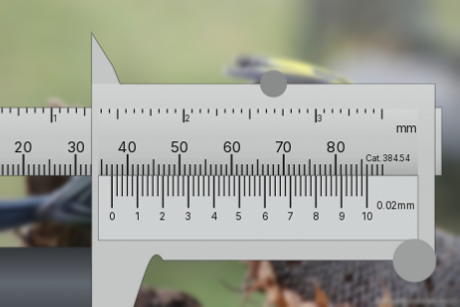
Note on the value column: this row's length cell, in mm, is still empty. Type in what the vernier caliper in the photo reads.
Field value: 37.0 mm
